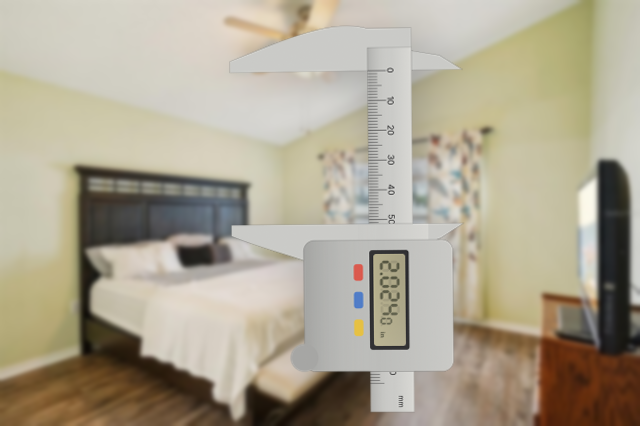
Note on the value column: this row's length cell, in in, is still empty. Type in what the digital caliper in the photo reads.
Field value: 2.0240 in
